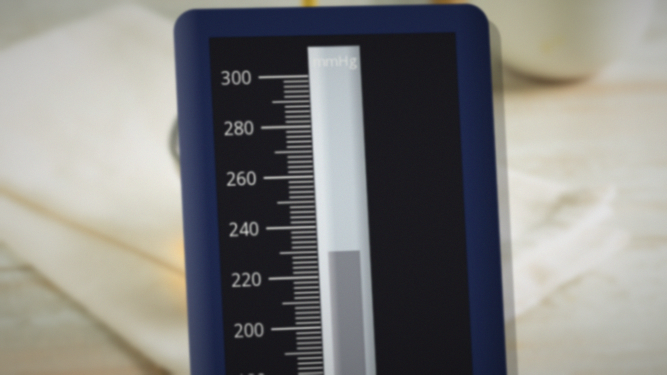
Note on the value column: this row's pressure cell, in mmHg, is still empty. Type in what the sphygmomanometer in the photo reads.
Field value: 230 mmHg
